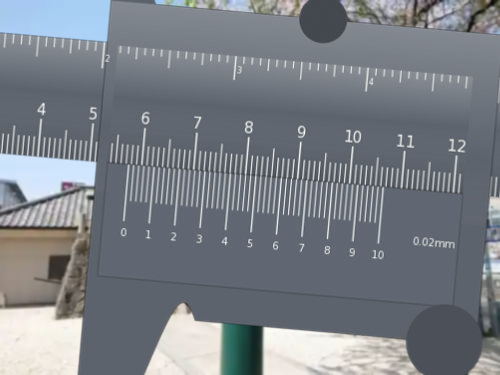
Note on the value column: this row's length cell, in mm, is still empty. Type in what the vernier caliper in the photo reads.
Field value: 57.5 mm
